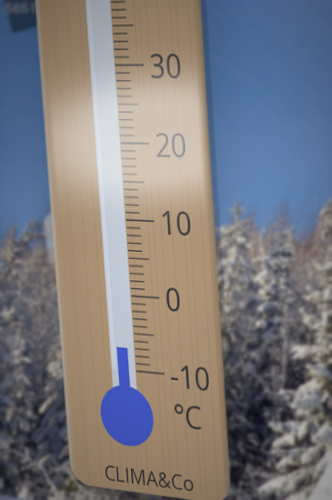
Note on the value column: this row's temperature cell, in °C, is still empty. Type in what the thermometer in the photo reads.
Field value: -7 °C
